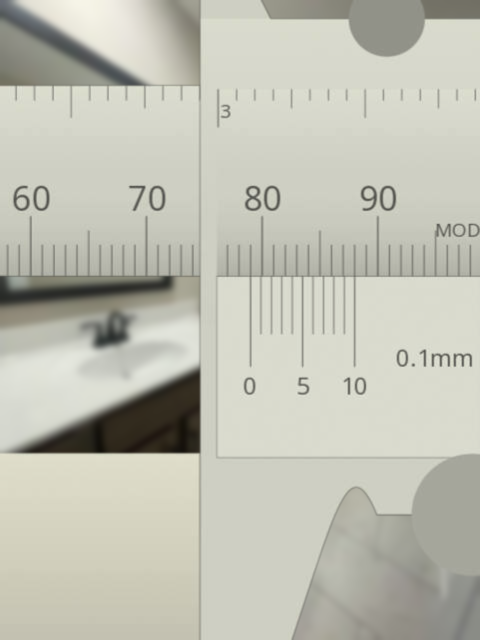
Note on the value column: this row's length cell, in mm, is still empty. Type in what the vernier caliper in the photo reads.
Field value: 79.0 mm
